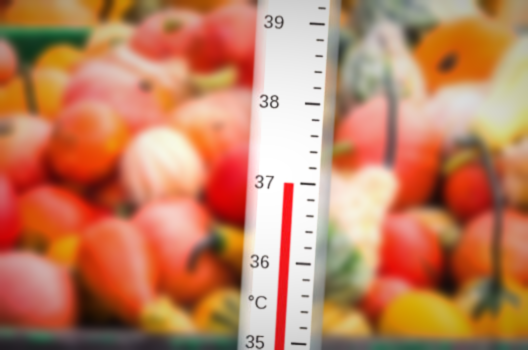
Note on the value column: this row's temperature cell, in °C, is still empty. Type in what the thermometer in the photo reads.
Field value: 37 °C
